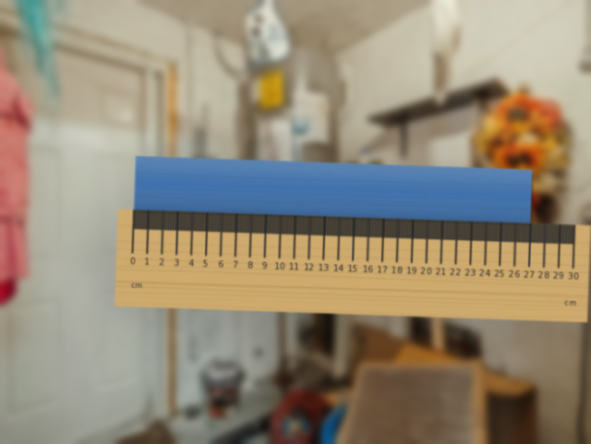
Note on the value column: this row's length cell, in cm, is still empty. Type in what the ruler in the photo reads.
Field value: 27 cm
